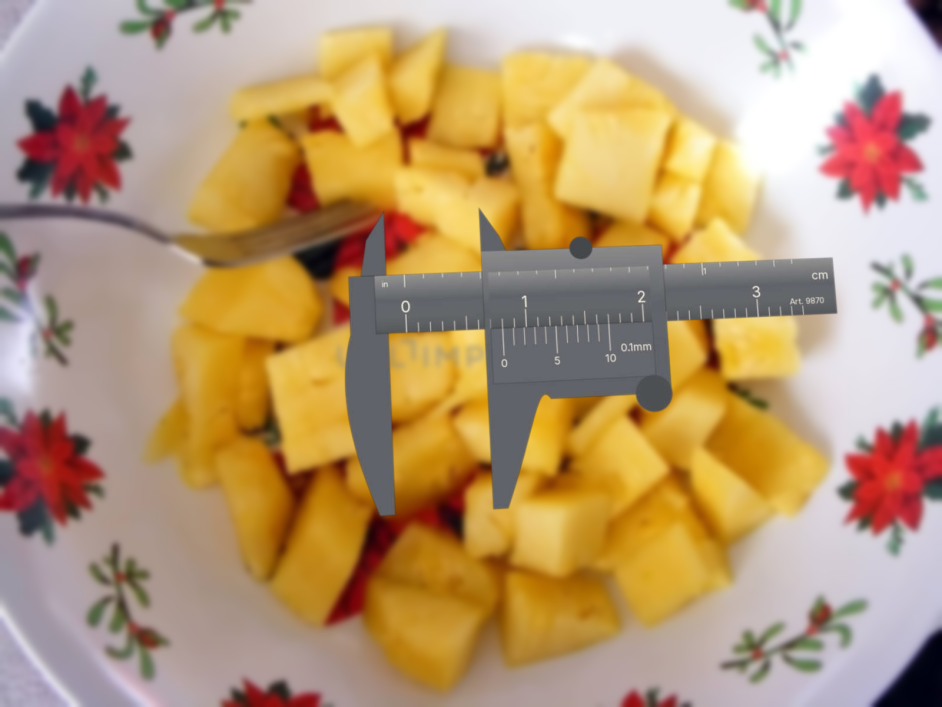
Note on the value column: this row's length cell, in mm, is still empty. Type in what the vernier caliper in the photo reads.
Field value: 8.0 mm
